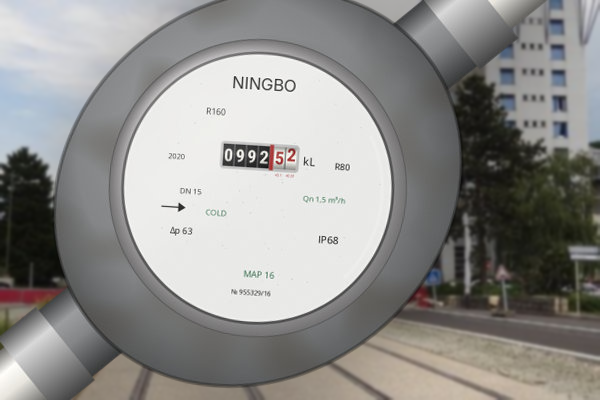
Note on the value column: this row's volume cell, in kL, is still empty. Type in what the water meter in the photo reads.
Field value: 992.52 kL
